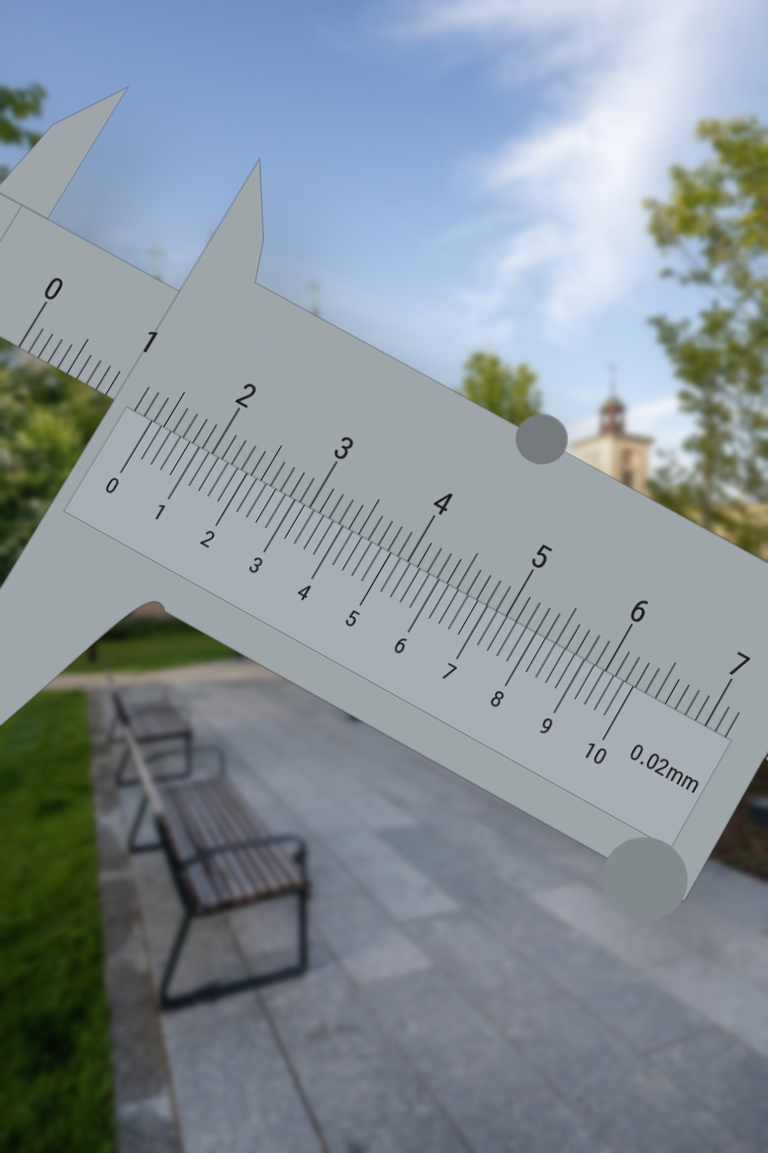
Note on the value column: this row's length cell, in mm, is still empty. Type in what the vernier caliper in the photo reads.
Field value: 13.8 mm
